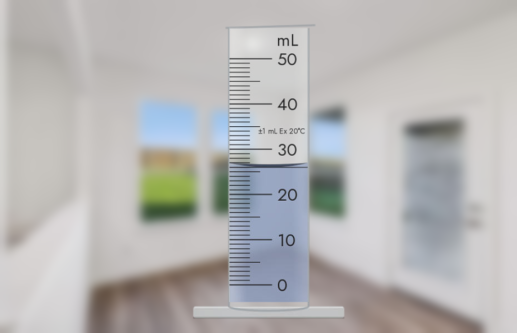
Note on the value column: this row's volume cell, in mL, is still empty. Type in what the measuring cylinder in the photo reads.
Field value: 26 mL
